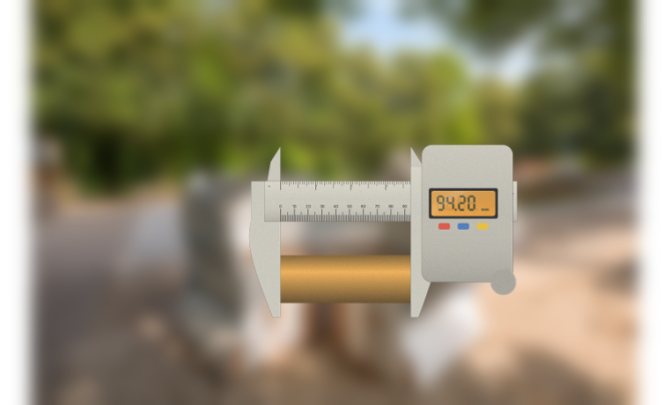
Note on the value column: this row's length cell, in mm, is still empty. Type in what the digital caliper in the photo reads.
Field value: 94.20 mm
